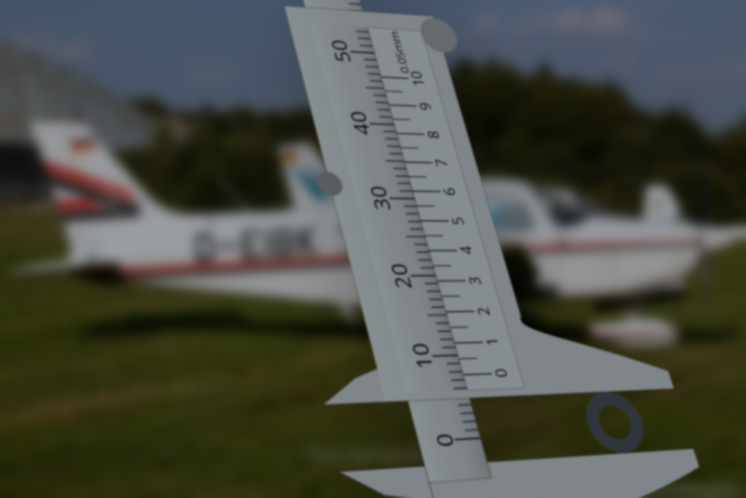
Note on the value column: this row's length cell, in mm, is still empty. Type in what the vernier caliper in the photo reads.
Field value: 7.6 mm
